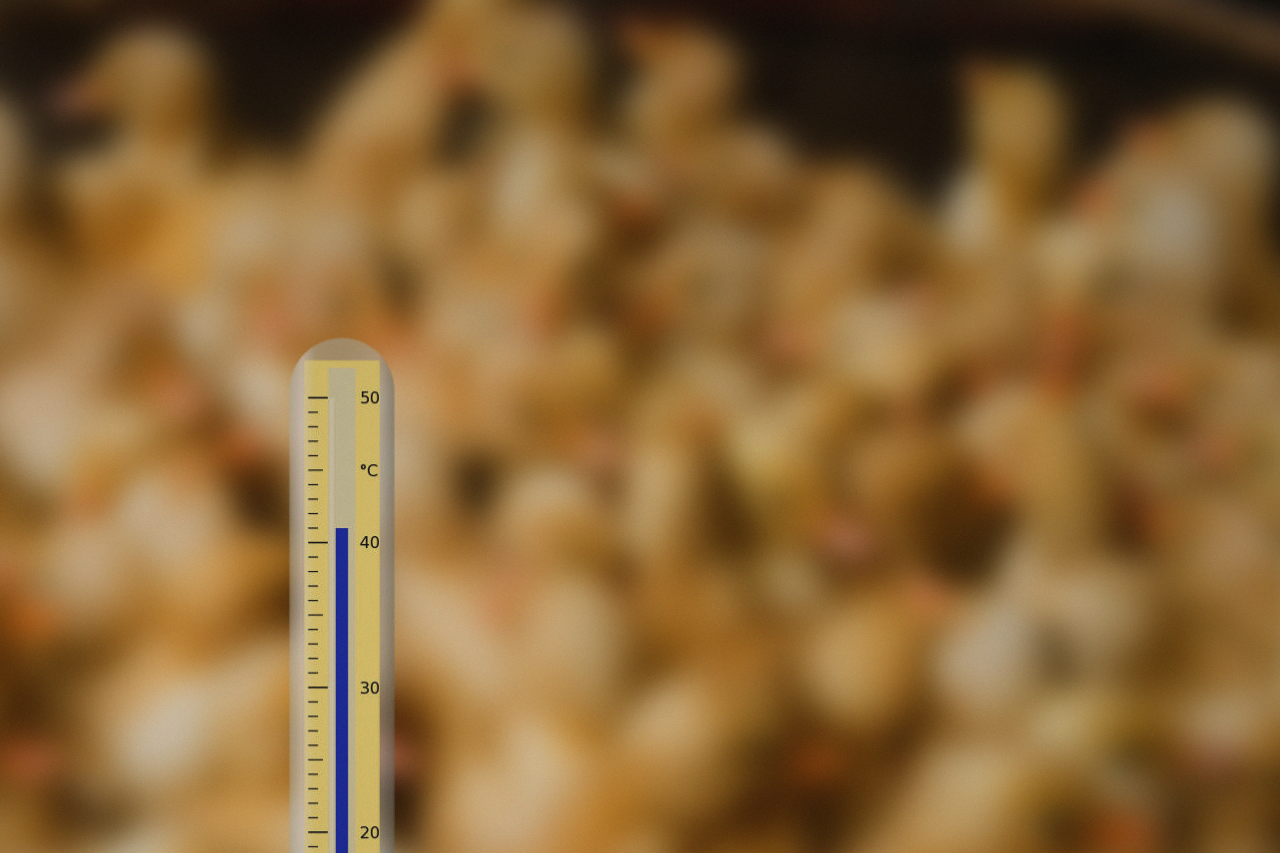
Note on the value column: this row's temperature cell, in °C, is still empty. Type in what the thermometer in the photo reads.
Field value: 41 °C
